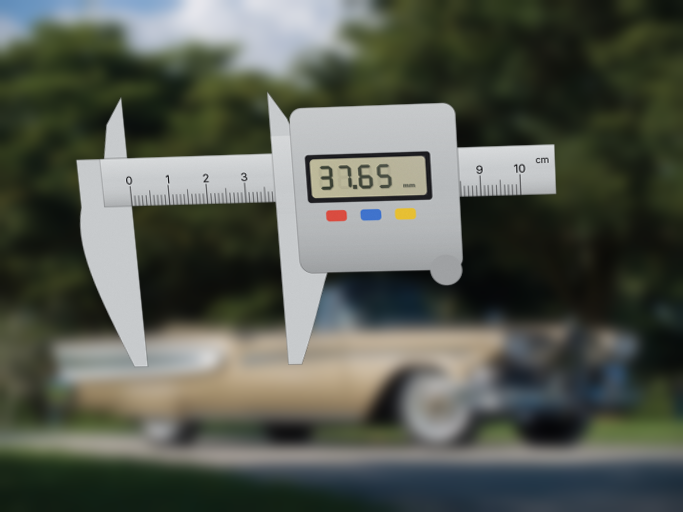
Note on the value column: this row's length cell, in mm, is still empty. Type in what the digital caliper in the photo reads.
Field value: 37.65 mm
